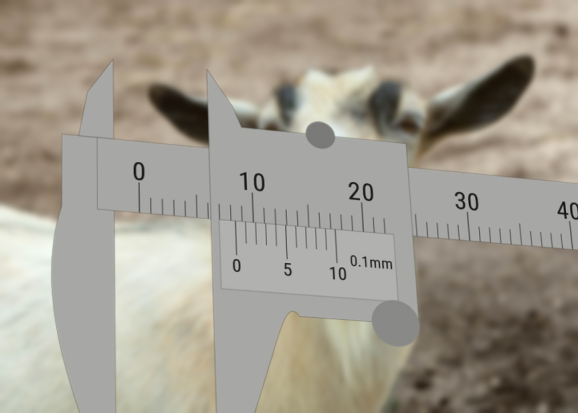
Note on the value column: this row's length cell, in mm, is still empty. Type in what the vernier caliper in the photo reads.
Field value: 8.4 mm
